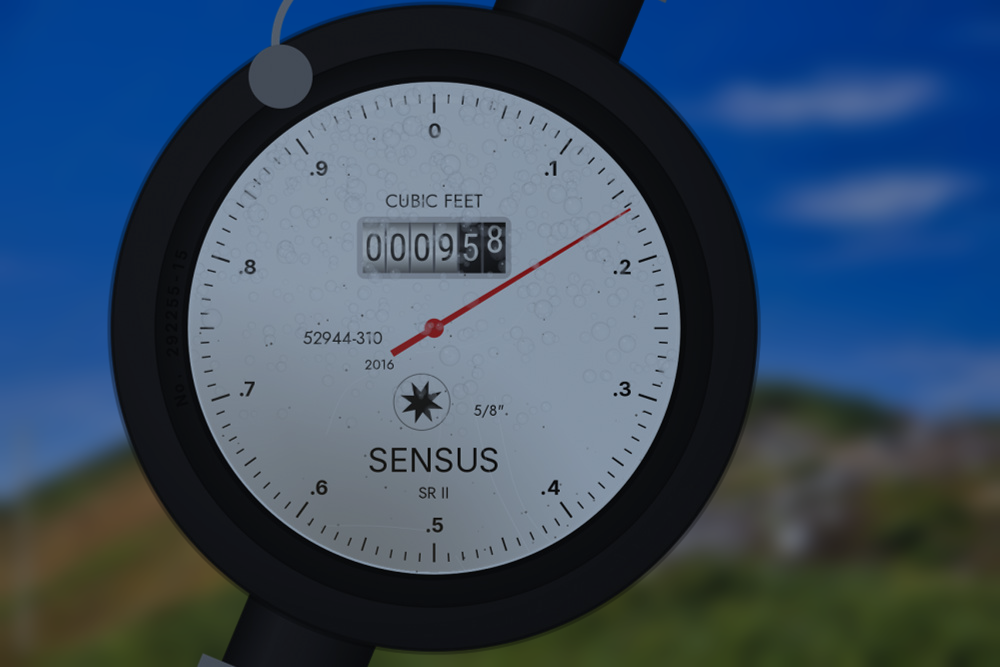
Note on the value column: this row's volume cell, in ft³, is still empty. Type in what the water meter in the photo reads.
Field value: 958.16 ft³
